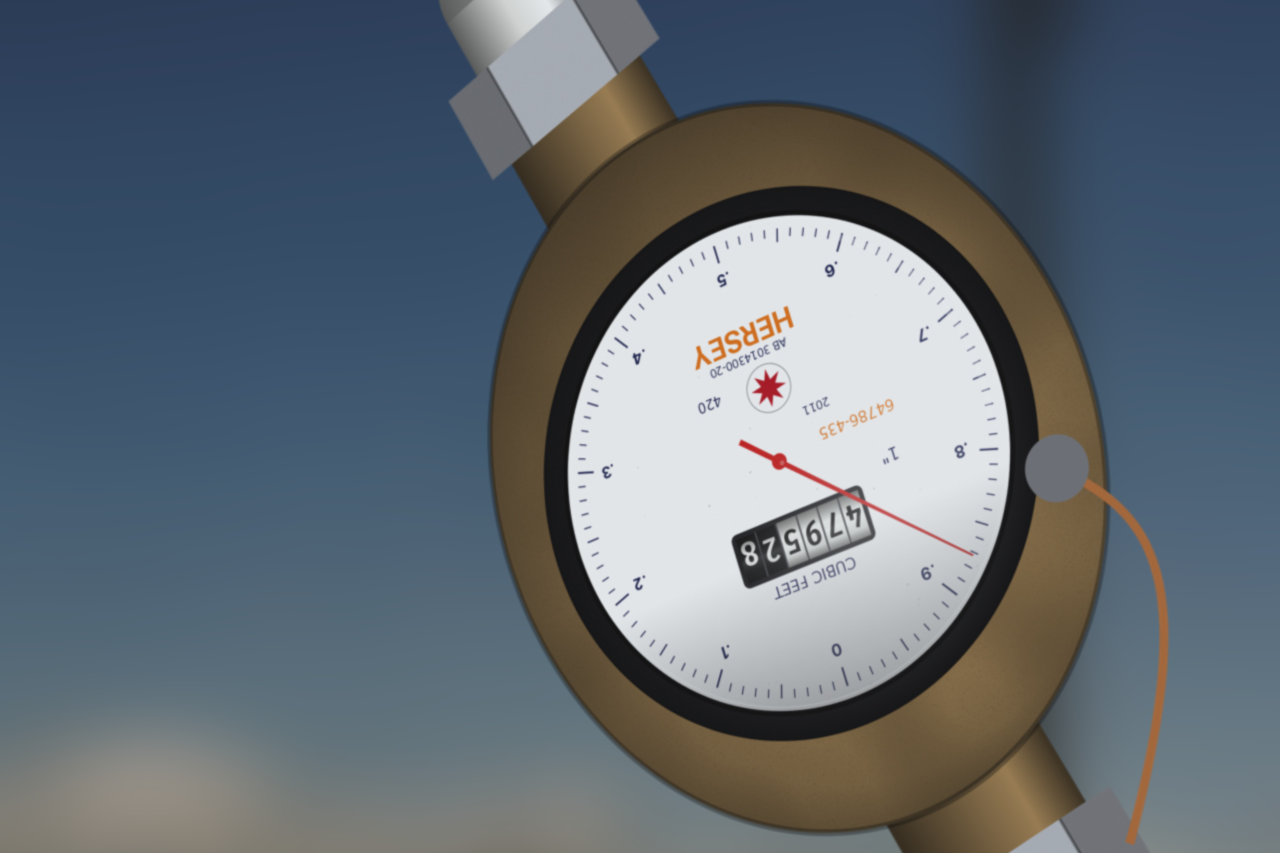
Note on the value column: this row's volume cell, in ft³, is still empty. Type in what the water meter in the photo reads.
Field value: 479527.87 ft³
